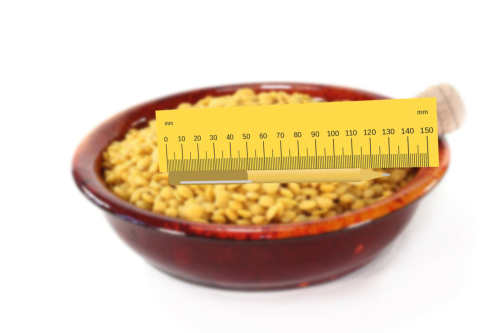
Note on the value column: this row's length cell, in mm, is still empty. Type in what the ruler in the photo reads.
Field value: 130 mm
